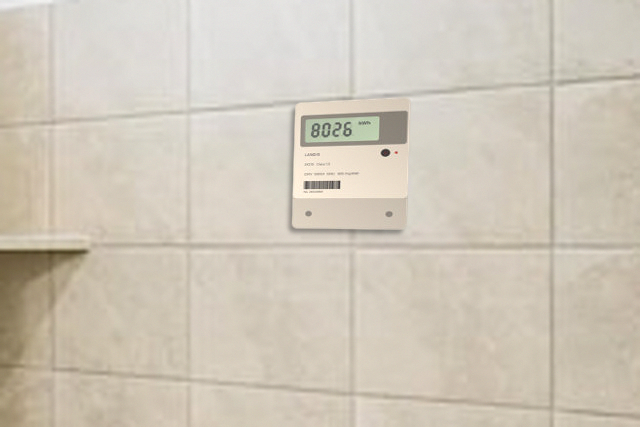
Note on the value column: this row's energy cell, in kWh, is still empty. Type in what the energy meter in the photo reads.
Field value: 8026 kWh
